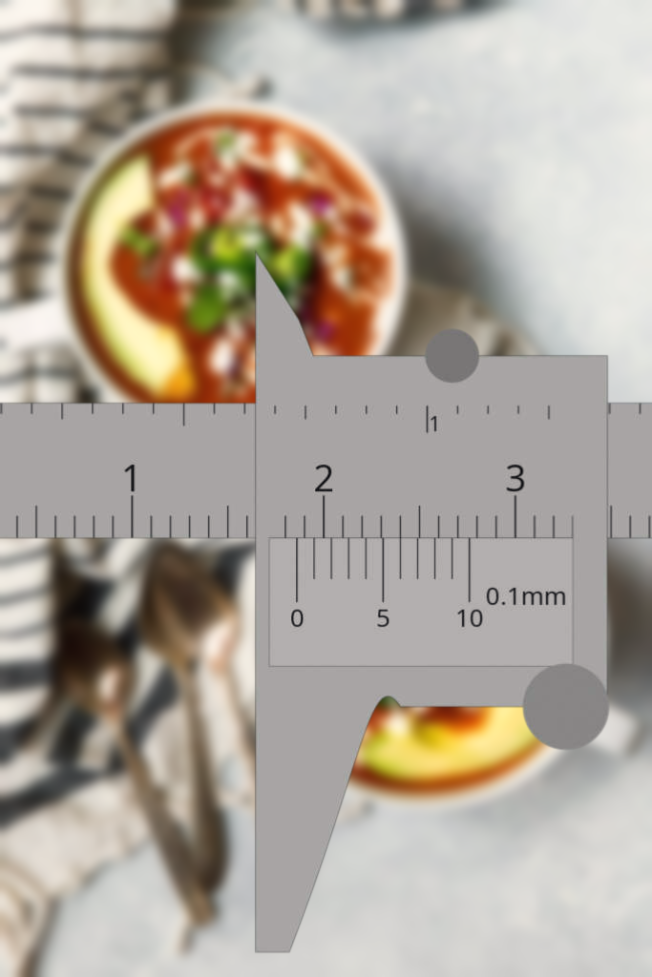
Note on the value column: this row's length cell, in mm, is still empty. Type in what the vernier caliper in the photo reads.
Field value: 18.6 mm
